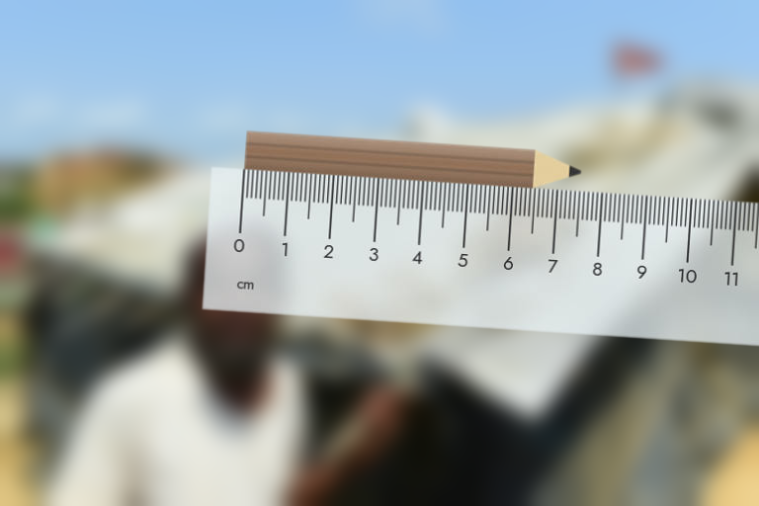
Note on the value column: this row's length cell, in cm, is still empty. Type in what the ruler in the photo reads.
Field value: 7.5 cm
